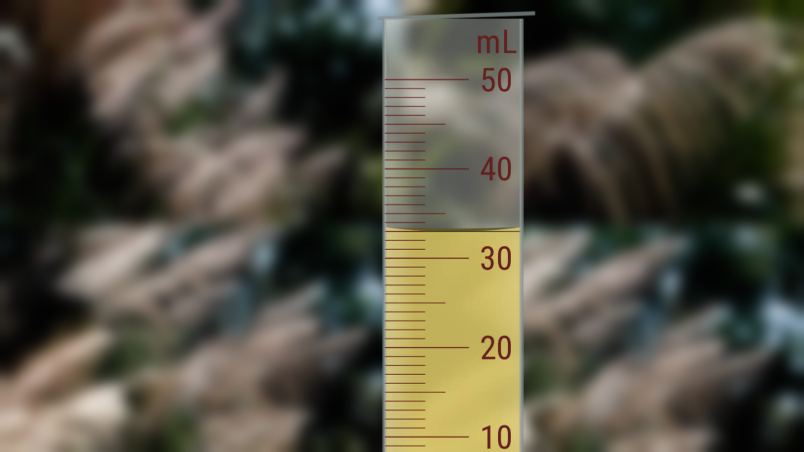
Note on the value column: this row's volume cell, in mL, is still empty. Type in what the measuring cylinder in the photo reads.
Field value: 33 mL
